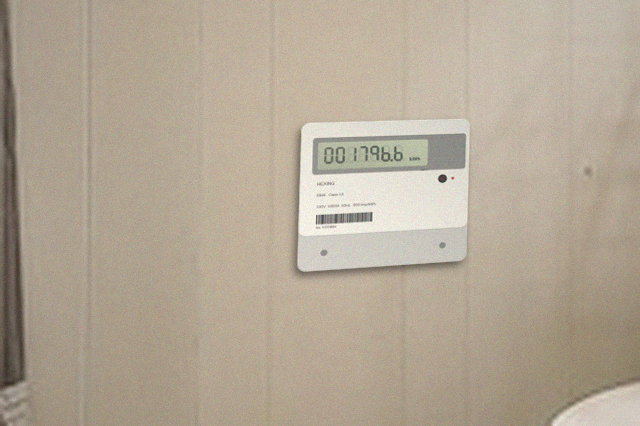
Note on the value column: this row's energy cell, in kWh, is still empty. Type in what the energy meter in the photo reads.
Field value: 1796.6 kWh
